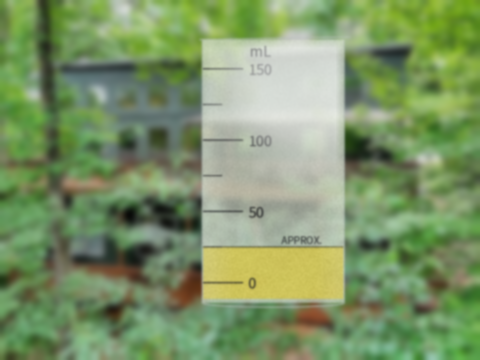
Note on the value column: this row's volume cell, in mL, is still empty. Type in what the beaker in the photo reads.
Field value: 25 mL
